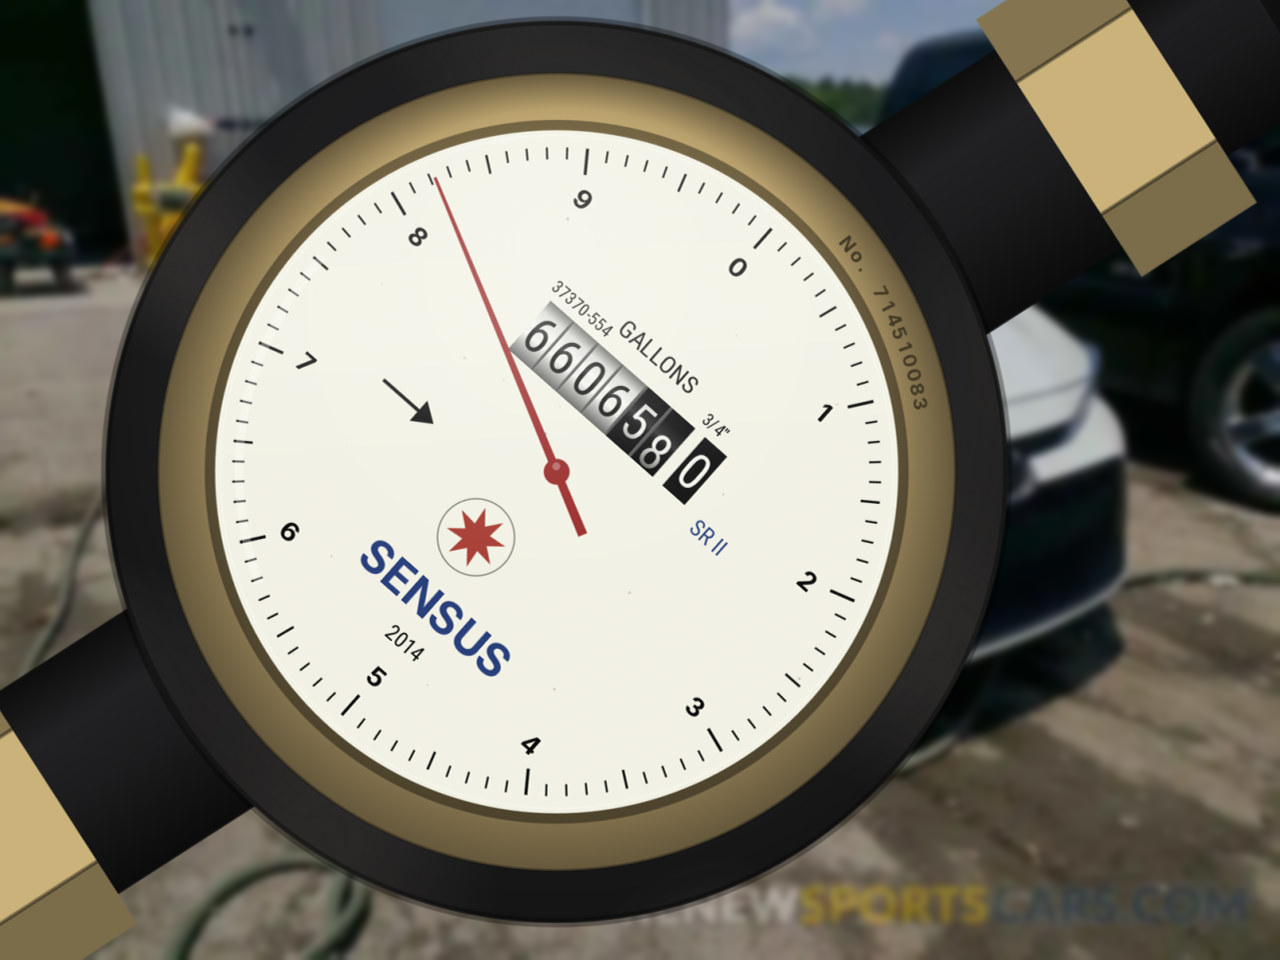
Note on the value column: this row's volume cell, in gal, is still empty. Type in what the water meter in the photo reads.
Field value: 6606578.2 gal
